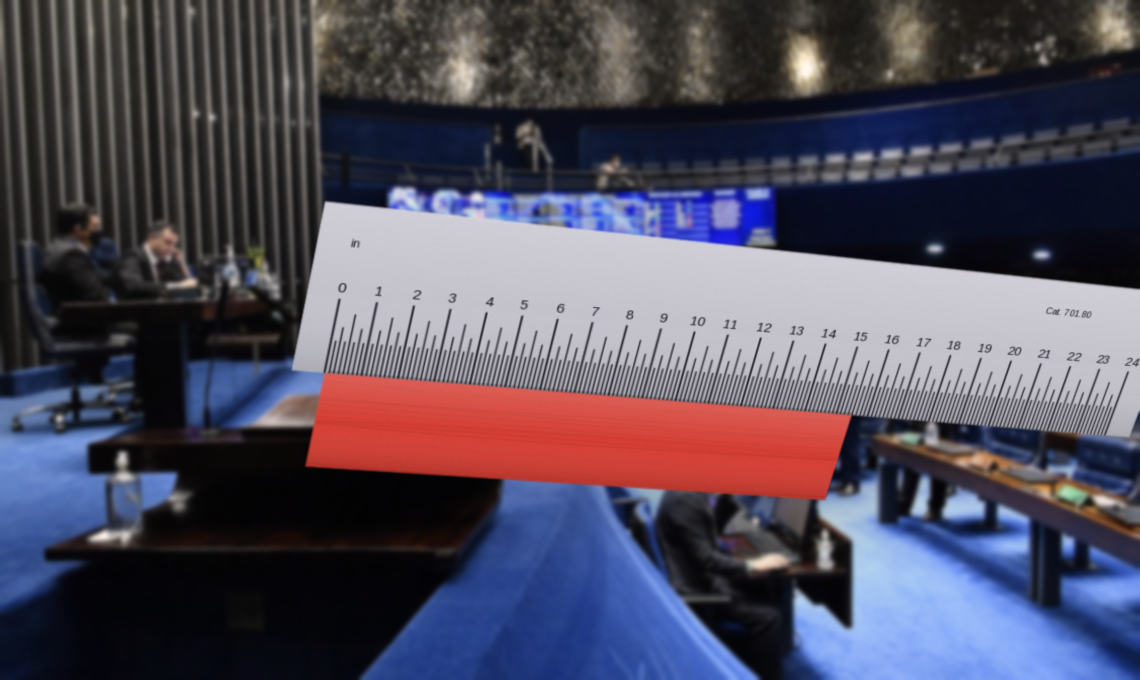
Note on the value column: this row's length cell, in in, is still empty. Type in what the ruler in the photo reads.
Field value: 15.5 in
